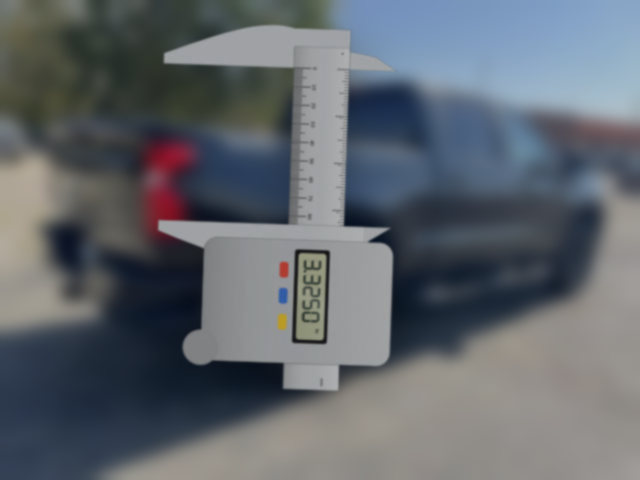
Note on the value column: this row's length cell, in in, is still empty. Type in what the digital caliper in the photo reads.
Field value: 3.3250 in
